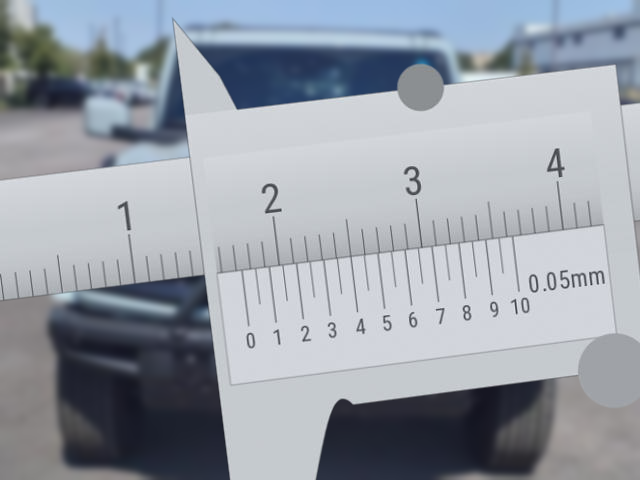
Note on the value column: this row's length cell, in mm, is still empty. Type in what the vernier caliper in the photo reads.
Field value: 17.4 mm
